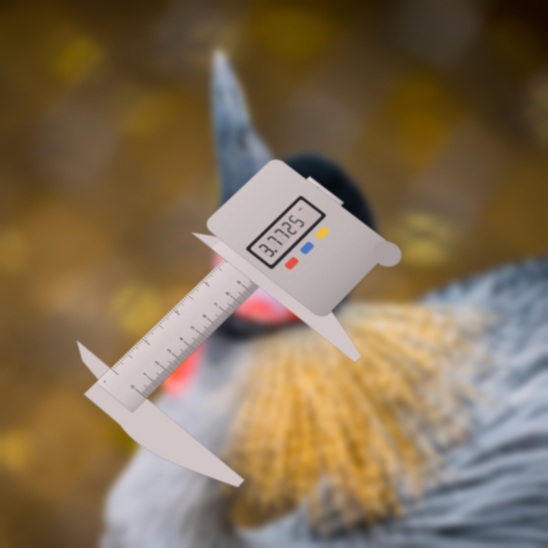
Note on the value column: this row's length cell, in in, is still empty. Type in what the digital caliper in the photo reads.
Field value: 3.7725 in
